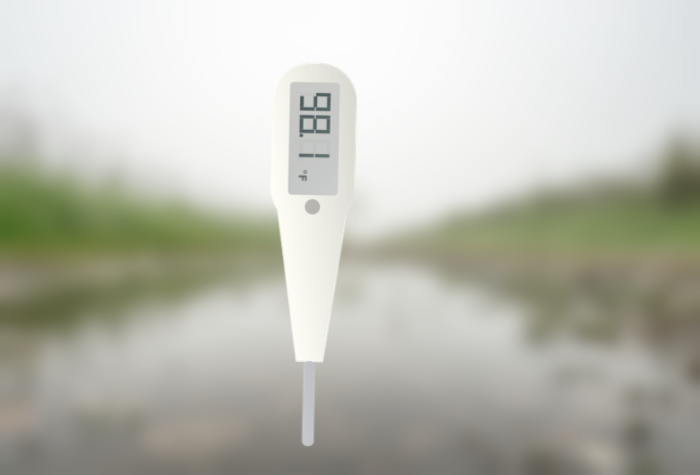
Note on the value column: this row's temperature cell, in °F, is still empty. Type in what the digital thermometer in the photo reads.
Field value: 98.1 °F
